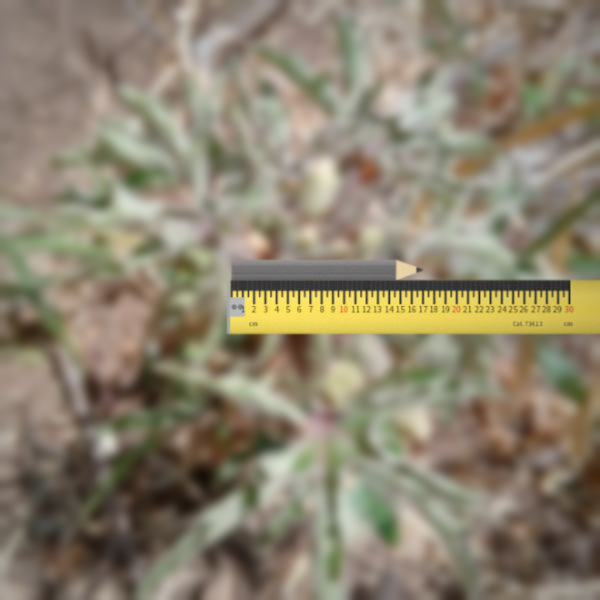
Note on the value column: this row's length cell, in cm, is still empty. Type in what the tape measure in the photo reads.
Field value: 17 cm
